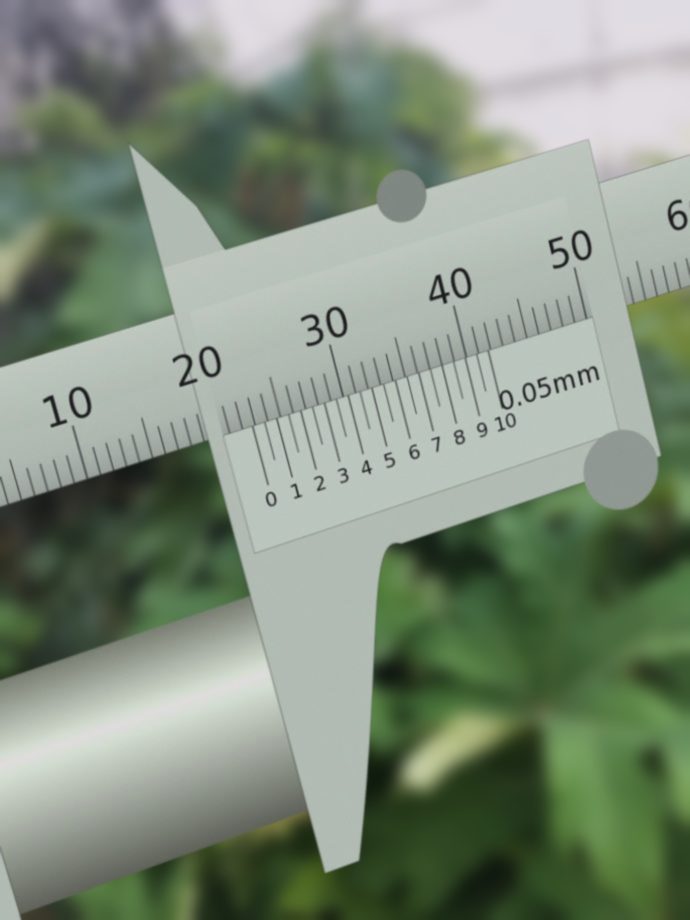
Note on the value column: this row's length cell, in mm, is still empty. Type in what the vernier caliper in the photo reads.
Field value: 22.8 mm
